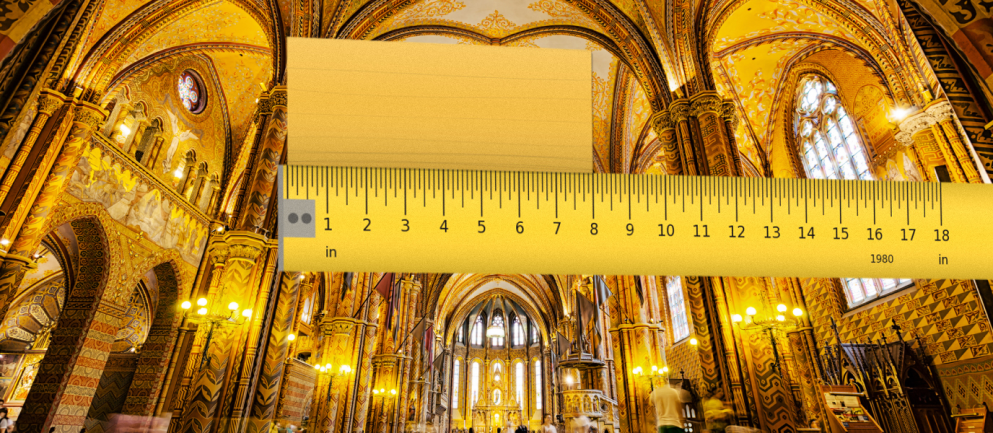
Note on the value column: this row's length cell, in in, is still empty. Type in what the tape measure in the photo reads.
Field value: 8 in
